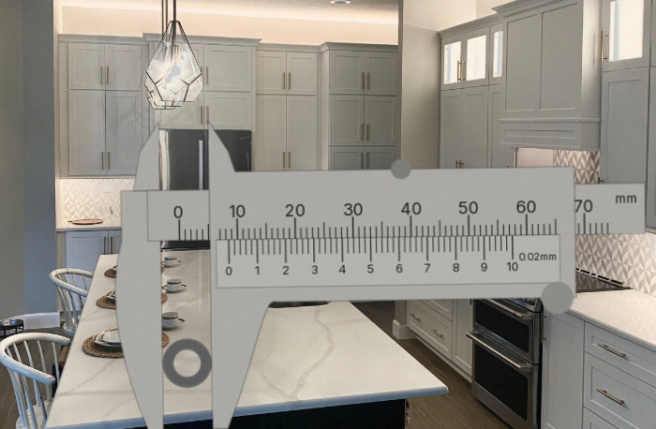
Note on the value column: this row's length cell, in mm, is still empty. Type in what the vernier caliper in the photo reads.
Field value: 8.5 mm
